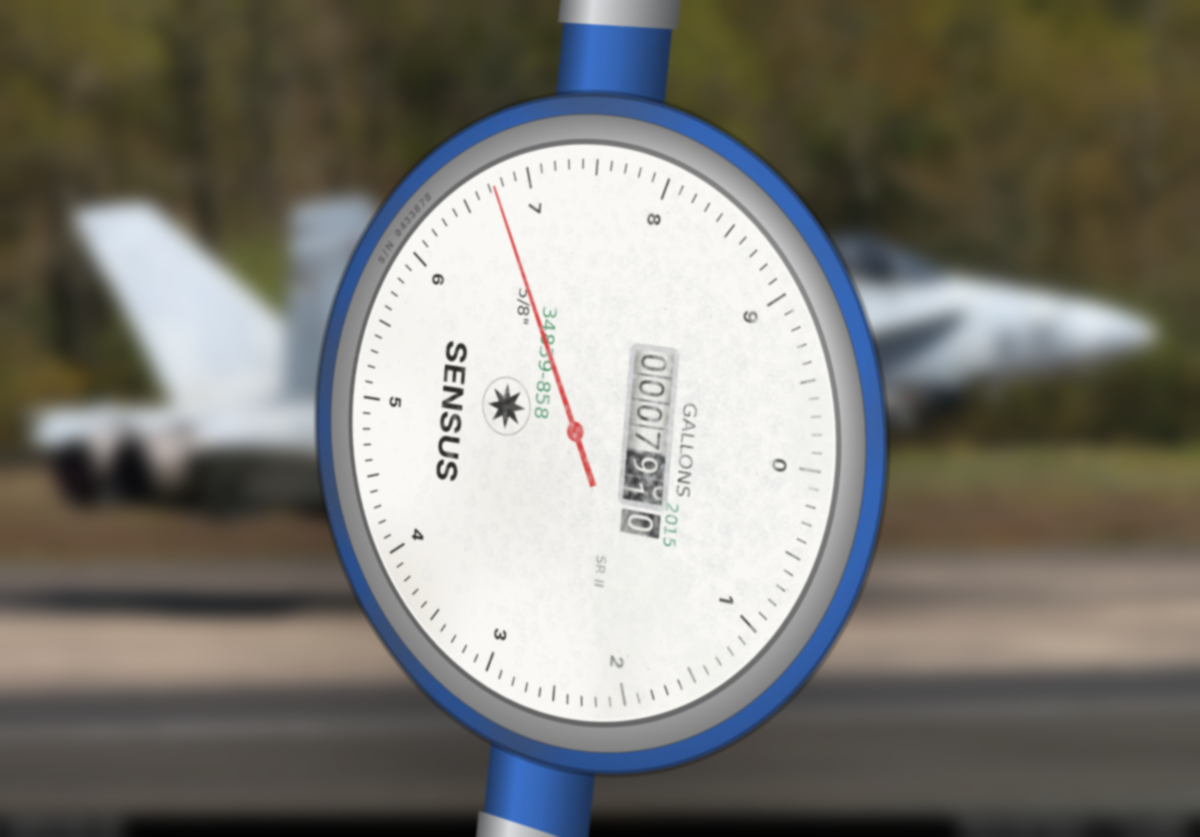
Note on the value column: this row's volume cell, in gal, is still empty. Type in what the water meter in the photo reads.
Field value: 7906.7 gal
